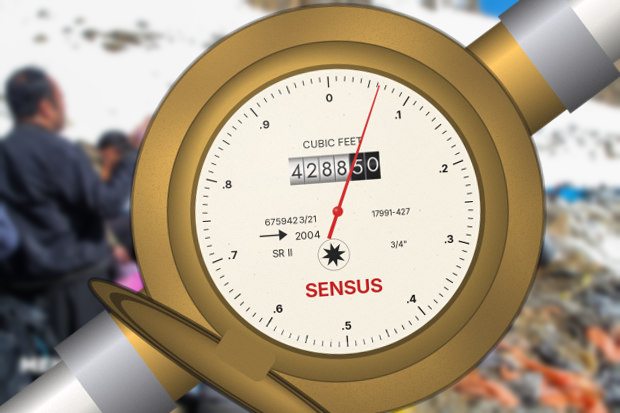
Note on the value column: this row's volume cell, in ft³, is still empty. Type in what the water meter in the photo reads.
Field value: 428850.06 ft³
